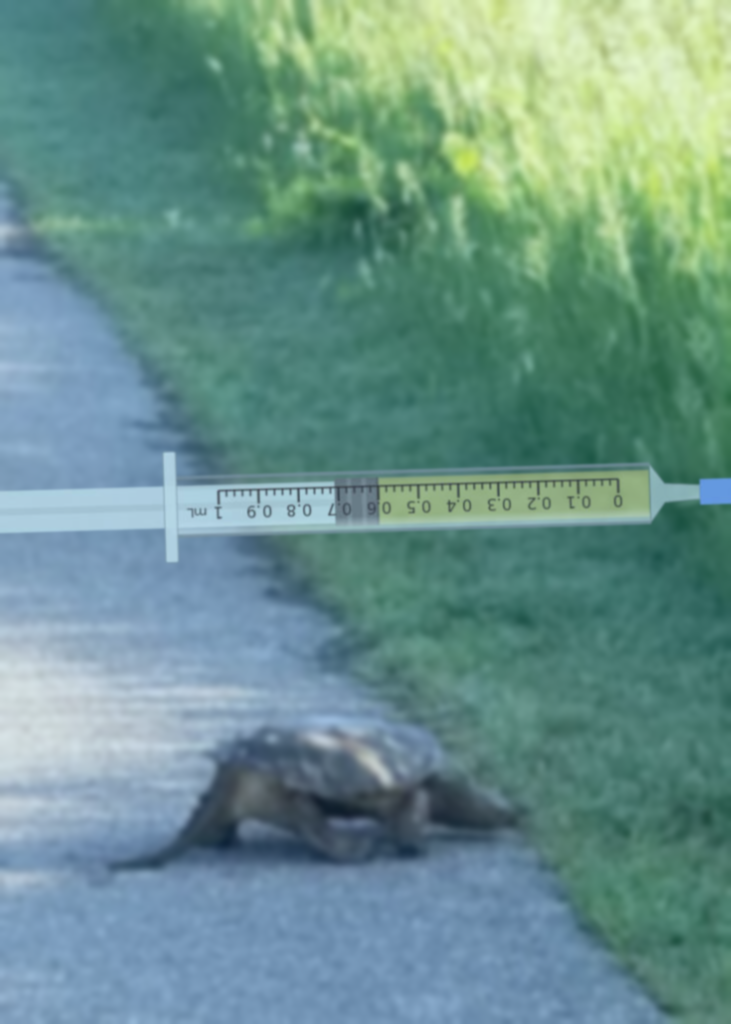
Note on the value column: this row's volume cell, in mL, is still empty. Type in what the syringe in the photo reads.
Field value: 0.6 mL
